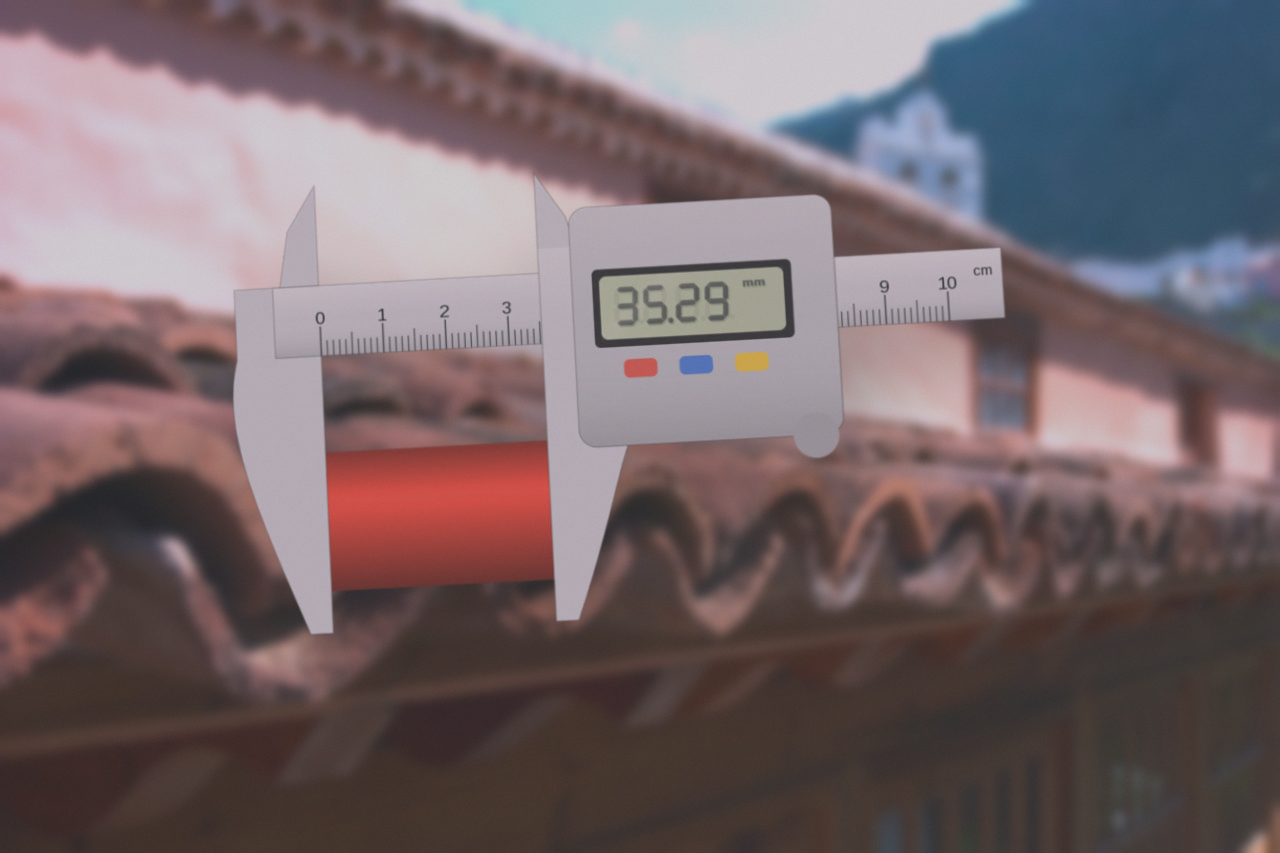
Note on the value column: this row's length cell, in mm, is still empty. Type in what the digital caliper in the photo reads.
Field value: 35.29 mm
